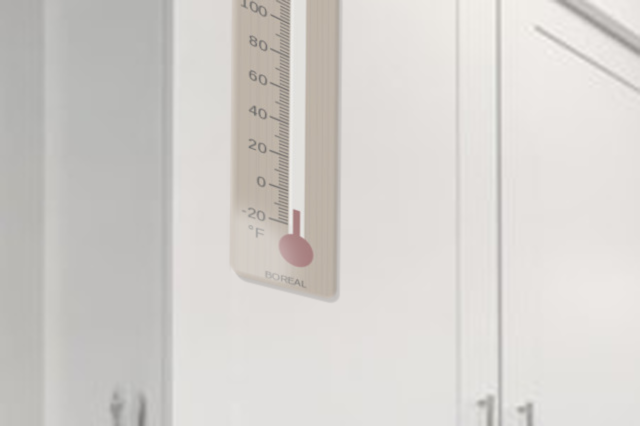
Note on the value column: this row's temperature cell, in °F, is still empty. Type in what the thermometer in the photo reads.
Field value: -10 °F
